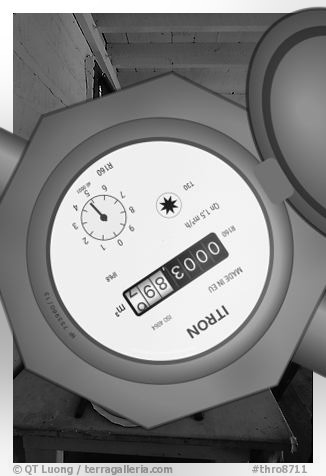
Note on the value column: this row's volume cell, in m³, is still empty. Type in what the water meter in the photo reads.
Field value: 3.8964 m³
